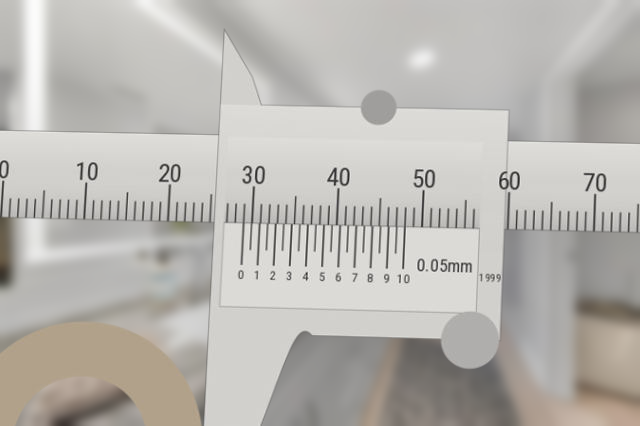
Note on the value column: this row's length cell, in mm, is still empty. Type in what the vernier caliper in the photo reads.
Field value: 29.0 mm
